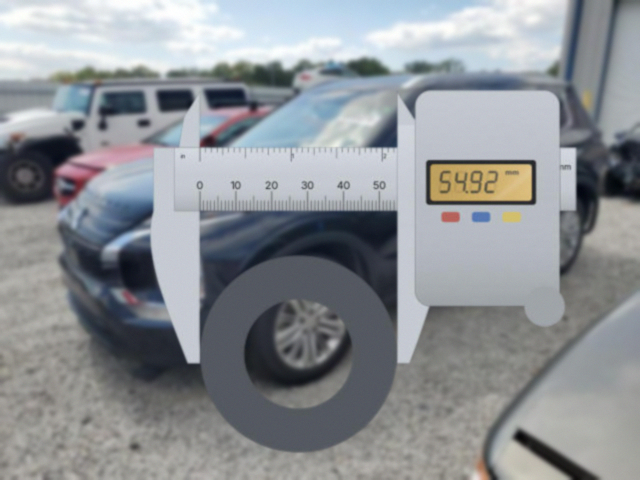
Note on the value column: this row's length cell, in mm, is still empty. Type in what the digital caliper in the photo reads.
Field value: 54.92 mm
